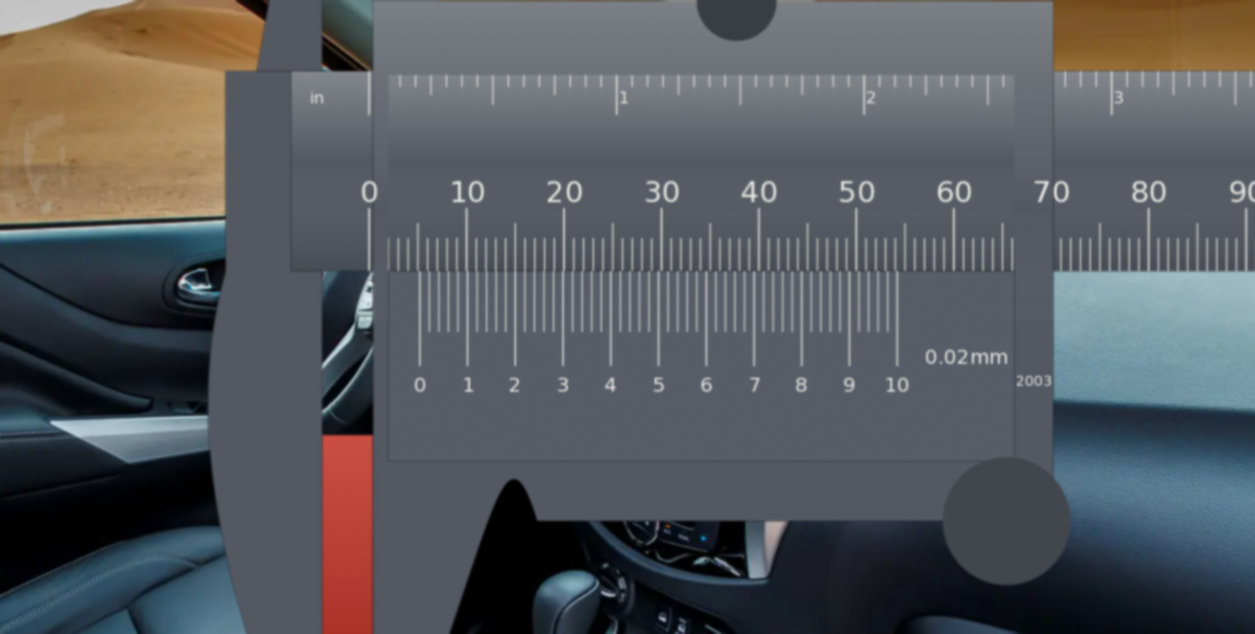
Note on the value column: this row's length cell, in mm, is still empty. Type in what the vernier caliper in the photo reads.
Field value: 5.2 mm
